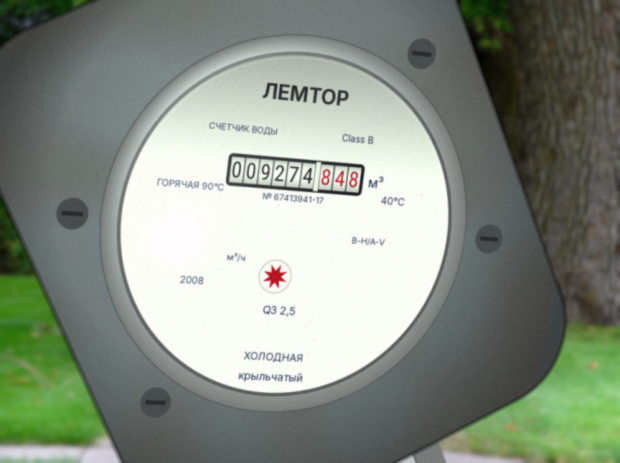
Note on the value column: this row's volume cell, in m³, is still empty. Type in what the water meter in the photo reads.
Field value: 9274.848 m³
